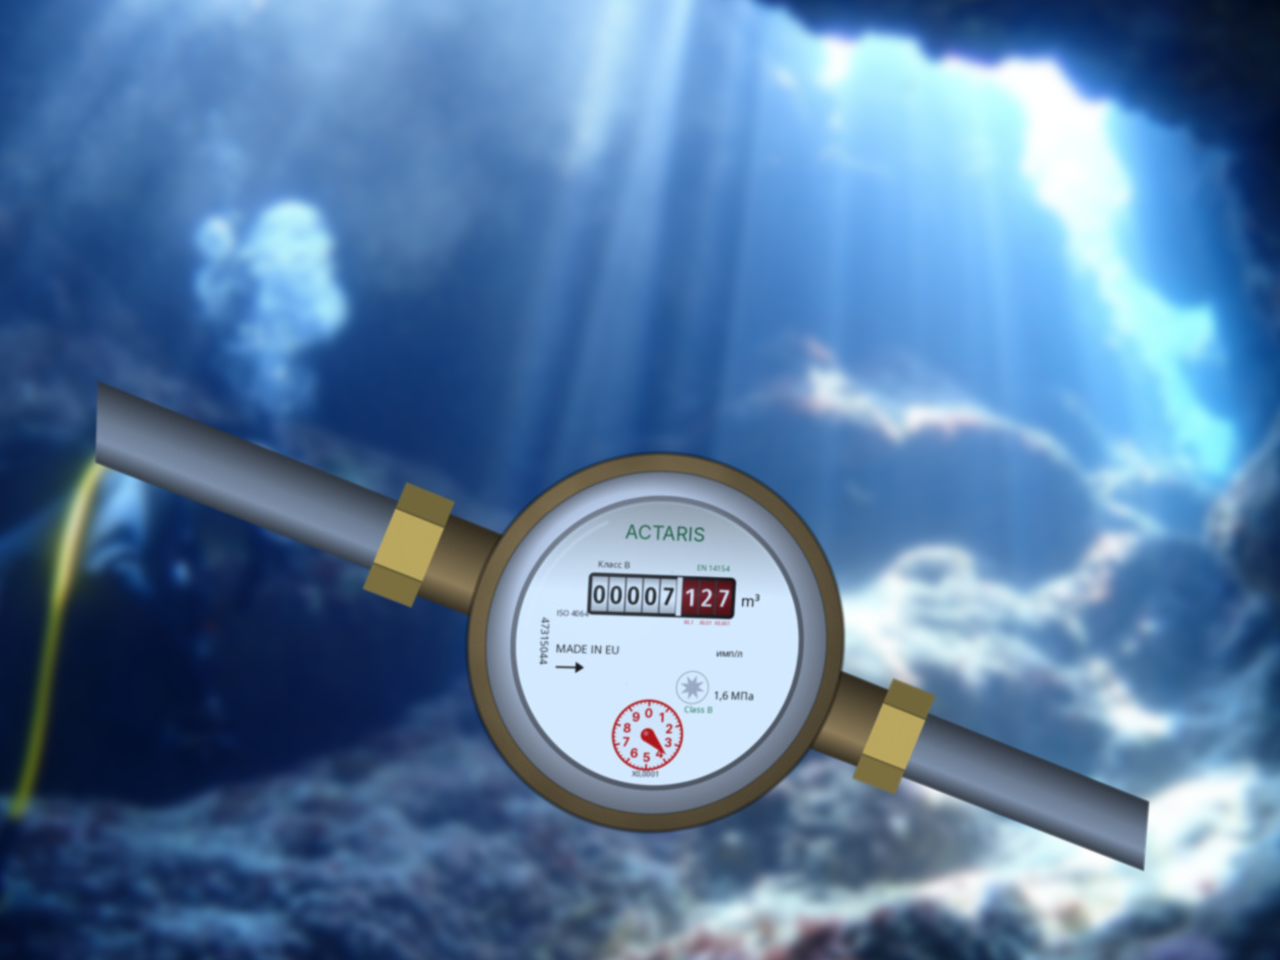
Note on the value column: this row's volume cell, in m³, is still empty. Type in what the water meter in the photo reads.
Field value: 7.1273 m³
